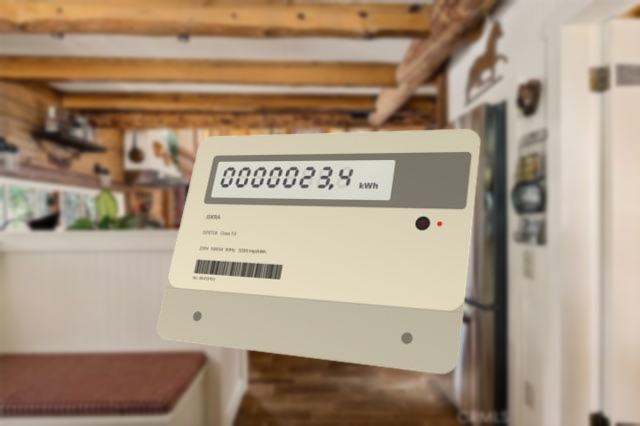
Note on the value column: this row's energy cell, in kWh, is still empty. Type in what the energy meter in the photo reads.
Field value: 23.4 kWh
